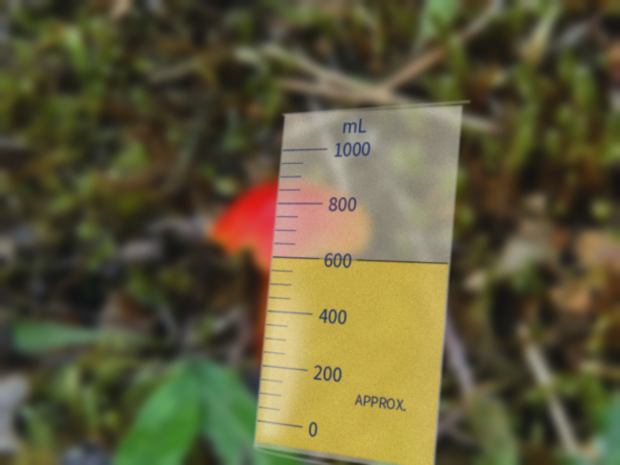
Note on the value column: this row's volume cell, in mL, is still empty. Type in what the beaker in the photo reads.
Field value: 600 mL
